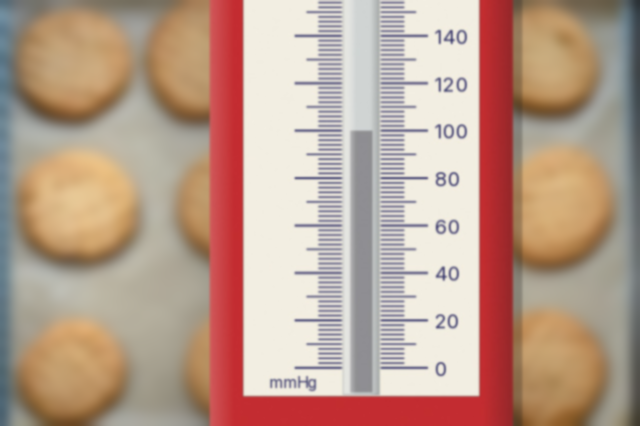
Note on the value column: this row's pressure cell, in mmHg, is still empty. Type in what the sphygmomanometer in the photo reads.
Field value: 100 mmHg
